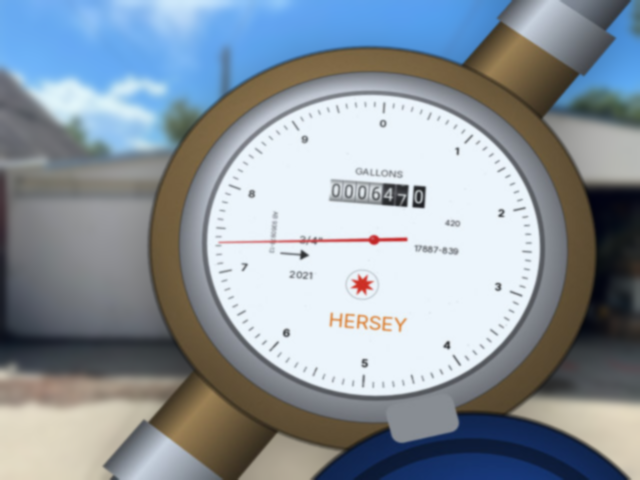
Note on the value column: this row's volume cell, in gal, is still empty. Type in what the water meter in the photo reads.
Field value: 6467.3 gal
